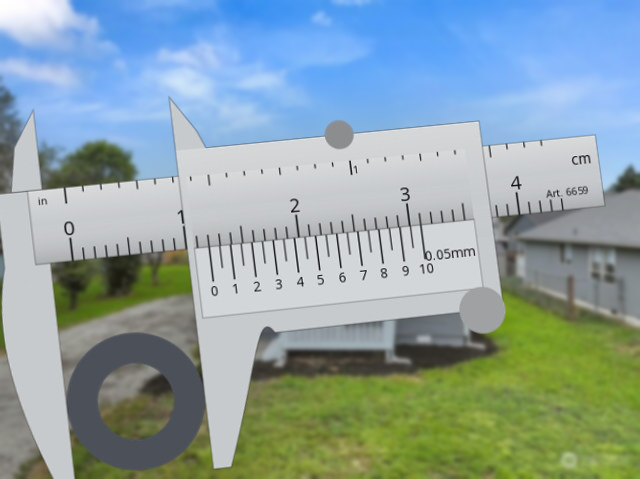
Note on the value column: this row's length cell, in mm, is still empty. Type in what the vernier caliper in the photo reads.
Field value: 12.0 mm
